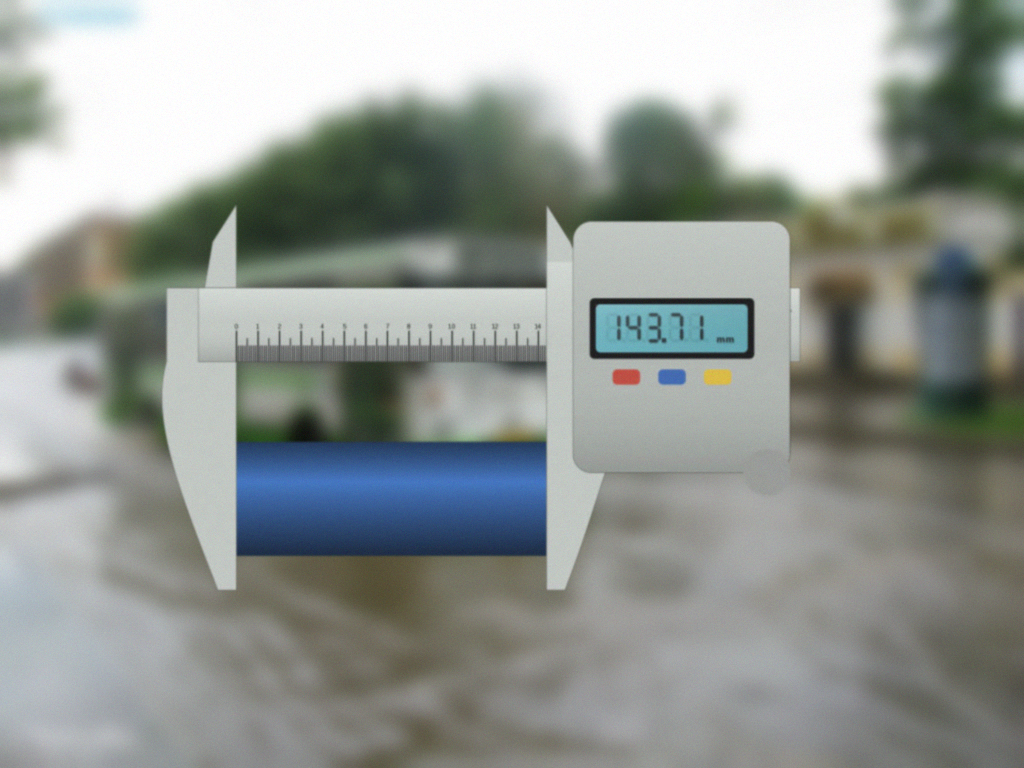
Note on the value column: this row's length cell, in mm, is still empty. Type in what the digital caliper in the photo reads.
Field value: 143.71 mm
